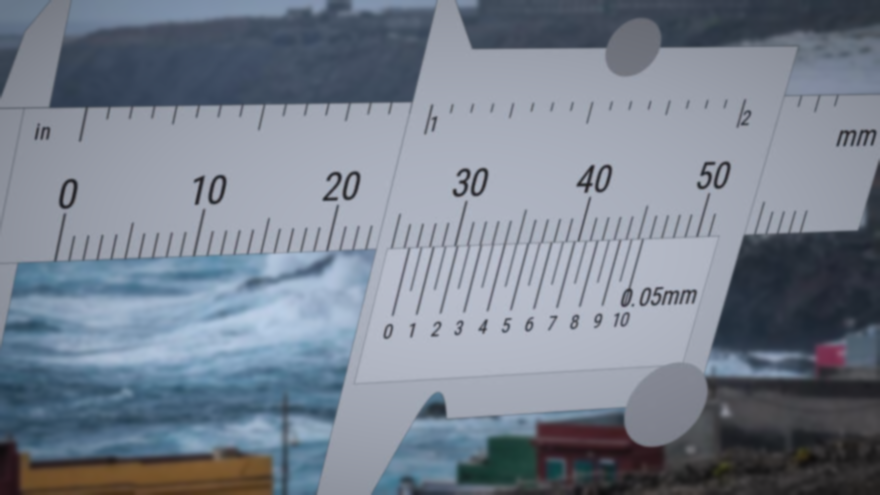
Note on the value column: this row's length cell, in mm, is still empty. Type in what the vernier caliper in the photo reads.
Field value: 26.4 mm
